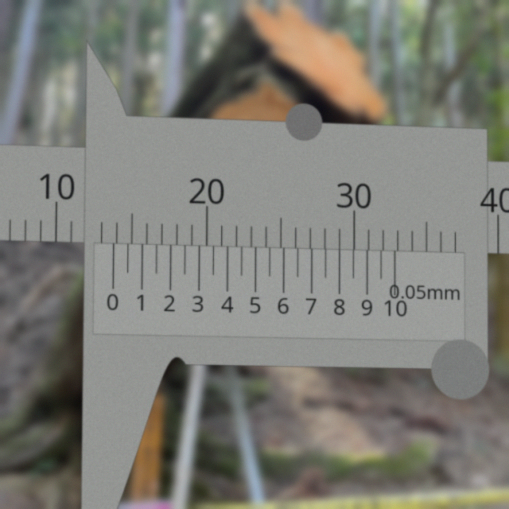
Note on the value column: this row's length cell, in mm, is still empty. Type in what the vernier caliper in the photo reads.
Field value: 13.8 mm
